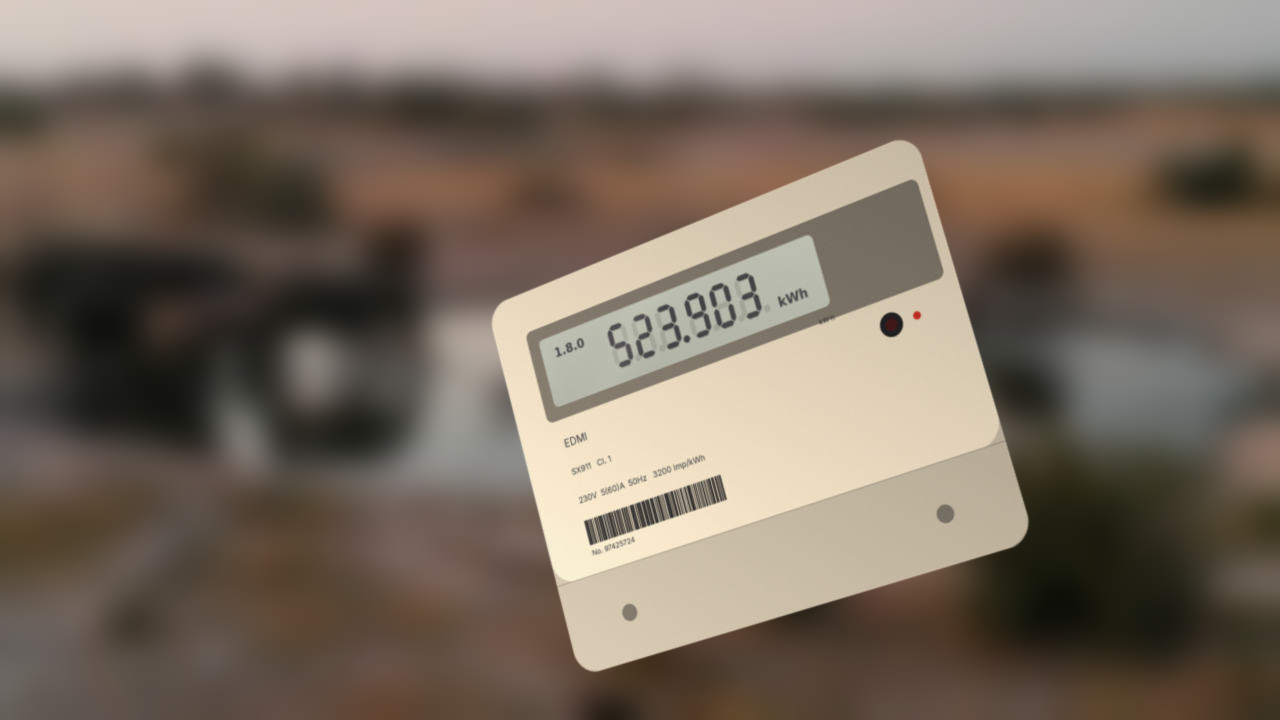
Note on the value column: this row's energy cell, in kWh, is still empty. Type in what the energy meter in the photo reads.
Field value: 523.903 kWh
